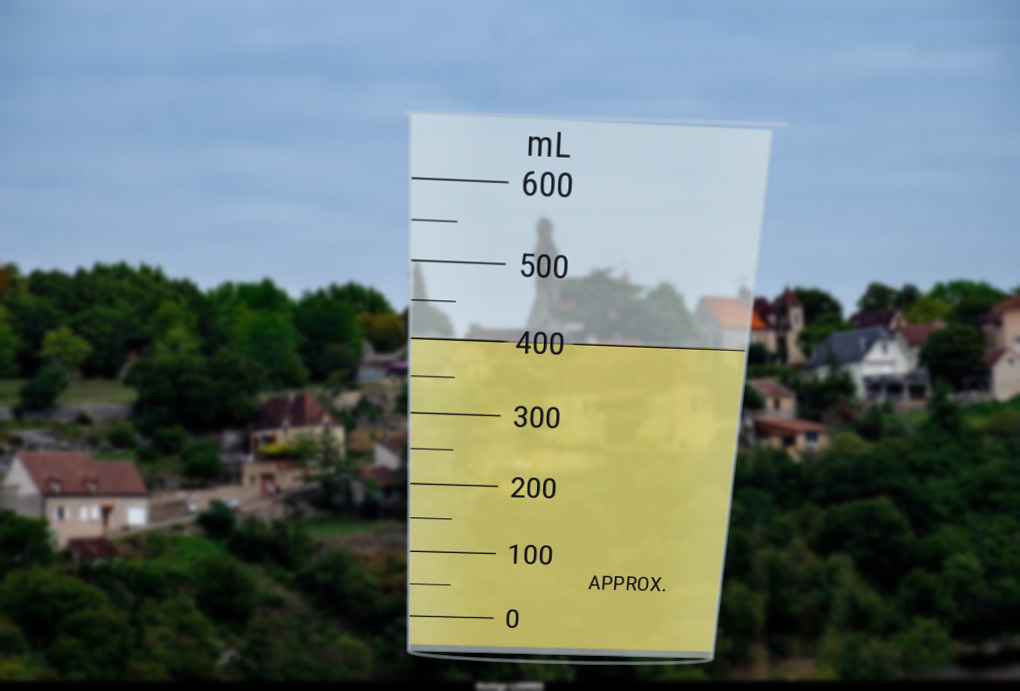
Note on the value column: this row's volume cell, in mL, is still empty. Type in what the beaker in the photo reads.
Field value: 400 mL
